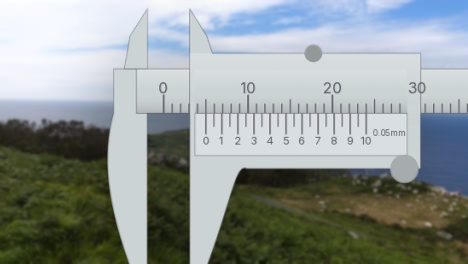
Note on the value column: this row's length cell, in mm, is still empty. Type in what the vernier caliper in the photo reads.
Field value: 5.0 mm
